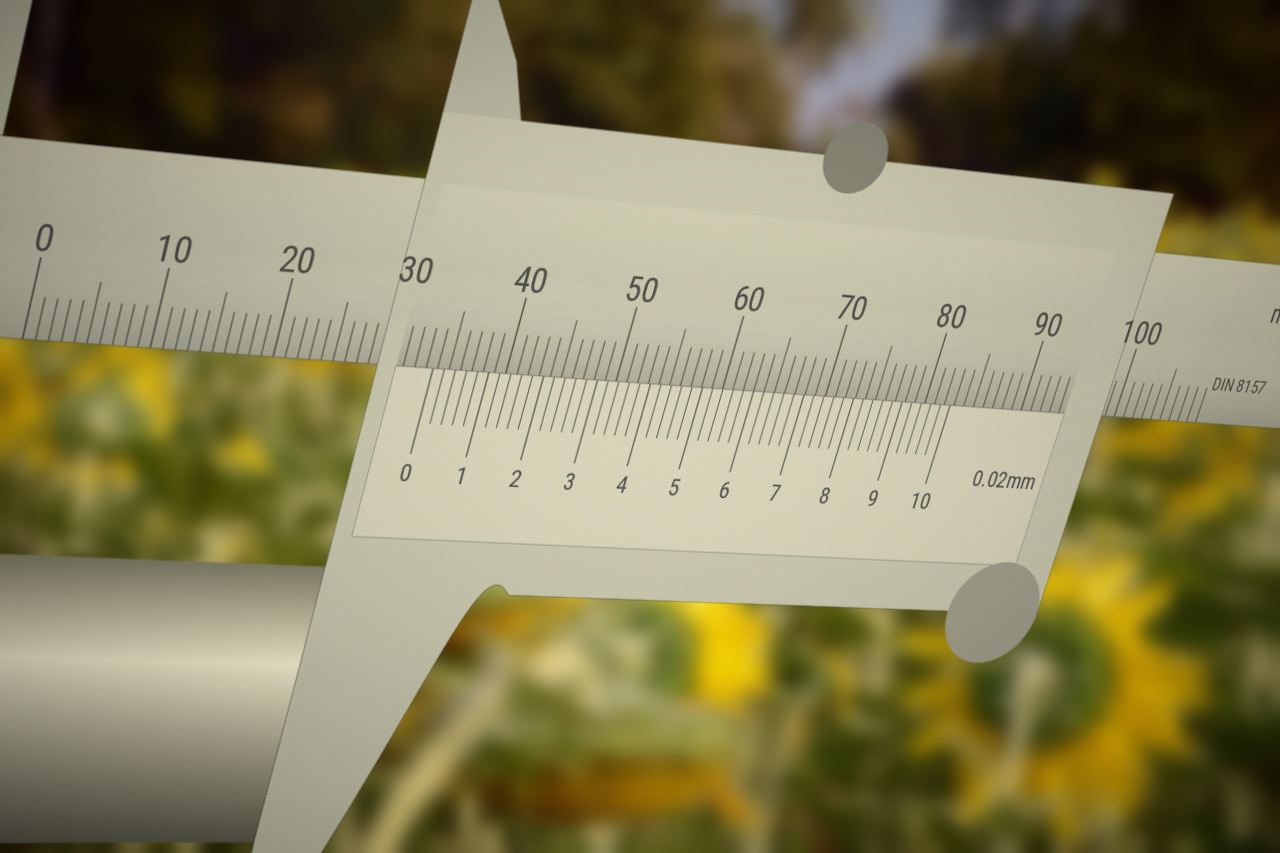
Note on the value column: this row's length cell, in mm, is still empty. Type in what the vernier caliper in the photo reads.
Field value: 33.6 mm
